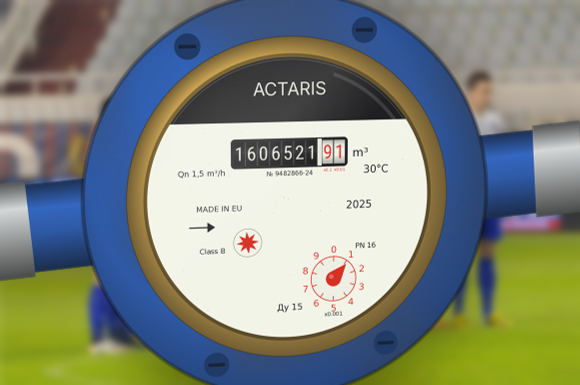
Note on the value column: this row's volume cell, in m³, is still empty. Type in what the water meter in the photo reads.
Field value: 1606521.911 m³
